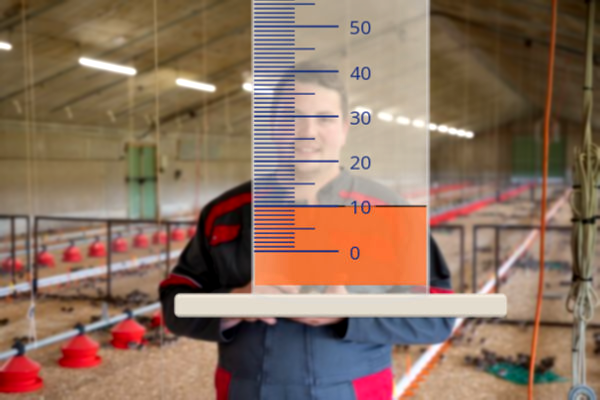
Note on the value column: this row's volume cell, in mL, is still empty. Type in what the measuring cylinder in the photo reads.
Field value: 10 mL
